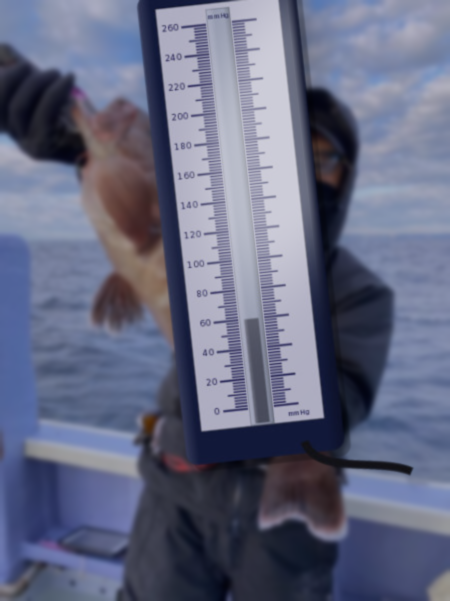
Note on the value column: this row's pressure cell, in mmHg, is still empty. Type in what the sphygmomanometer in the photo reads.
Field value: 60 mmHg
